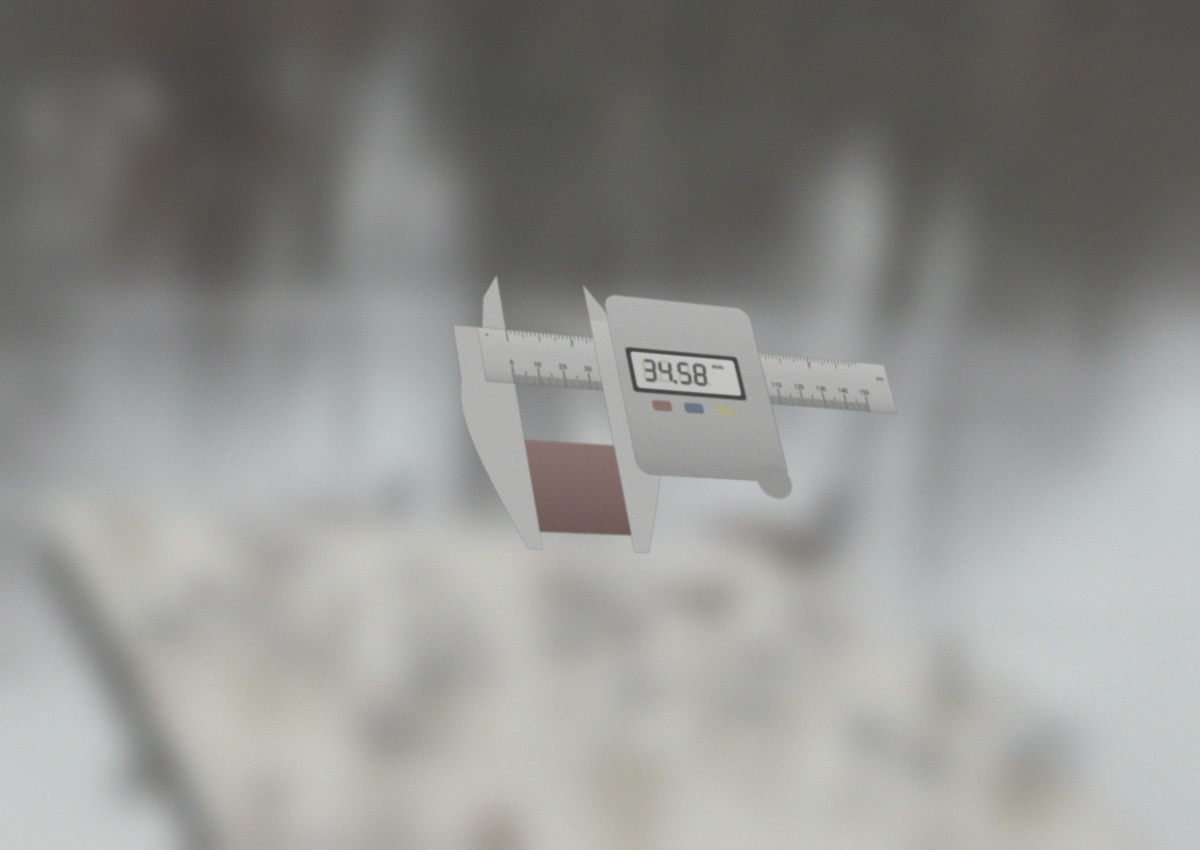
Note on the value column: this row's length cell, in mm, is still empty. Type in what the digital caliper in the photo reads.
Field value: 34.58 mm
